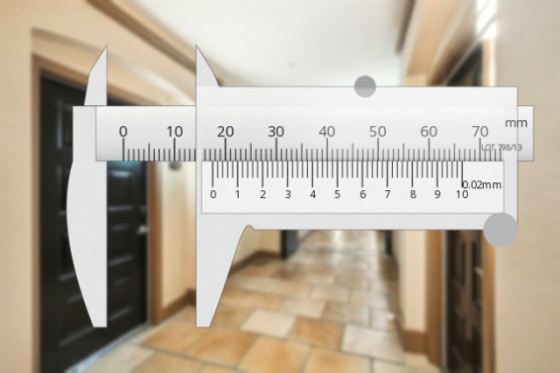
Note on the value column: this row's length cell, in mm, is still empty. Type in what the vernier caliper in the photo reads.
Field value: 17.5 mm
